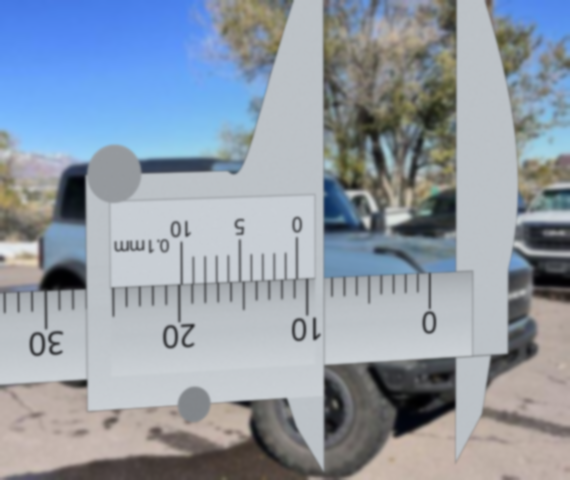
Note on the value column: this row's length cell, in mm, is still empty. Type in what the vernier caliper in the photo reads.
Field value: 10.8 mm
